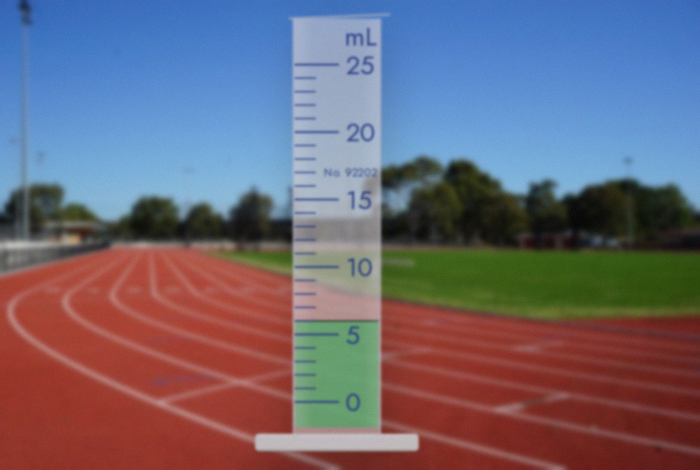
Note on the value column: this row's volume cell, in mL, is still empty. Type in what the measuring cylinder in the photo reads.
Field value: 6 mL
